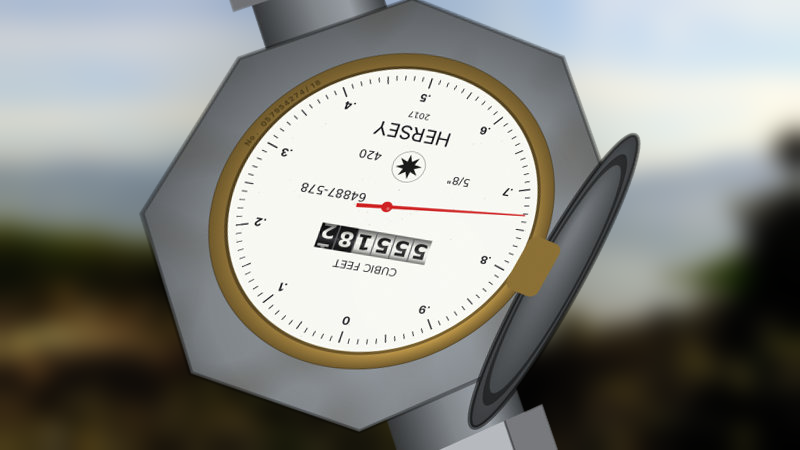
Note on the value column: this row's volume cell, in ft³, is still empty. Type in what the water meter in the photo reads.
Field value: 555181.73 ft³
